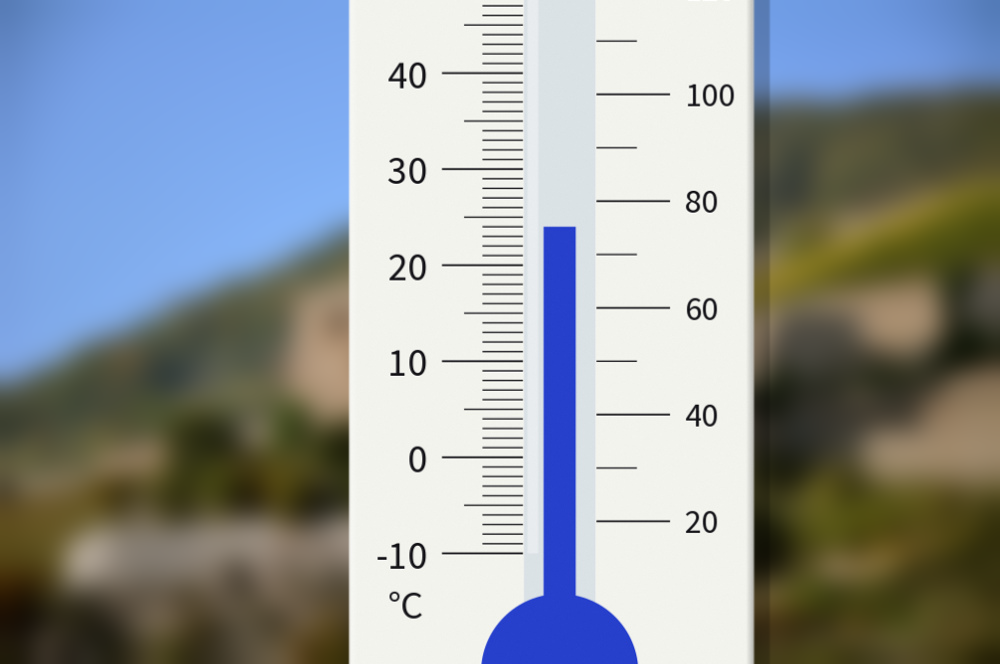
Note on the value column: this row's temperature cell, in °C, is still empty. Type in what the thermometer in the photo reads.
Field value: 24 °C
